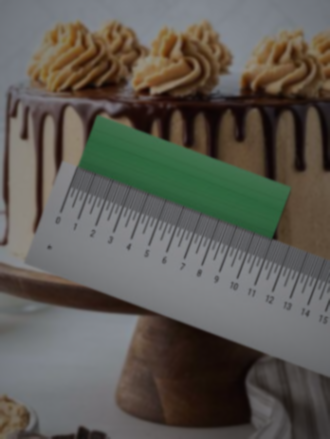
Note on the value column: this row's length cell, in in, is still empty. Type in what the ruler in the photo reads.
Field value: 11 in
